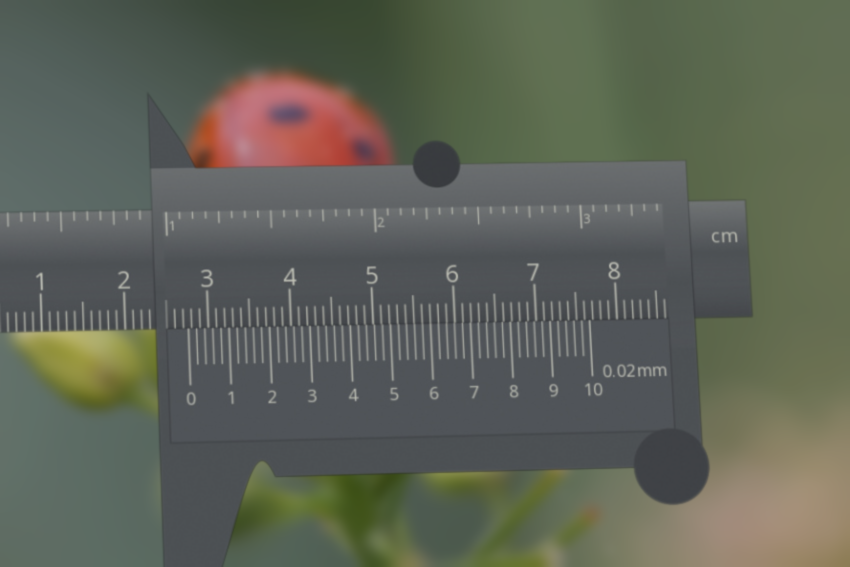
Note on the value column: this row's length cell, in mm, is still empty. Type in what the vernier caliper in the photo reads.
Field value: 27.6 mm
